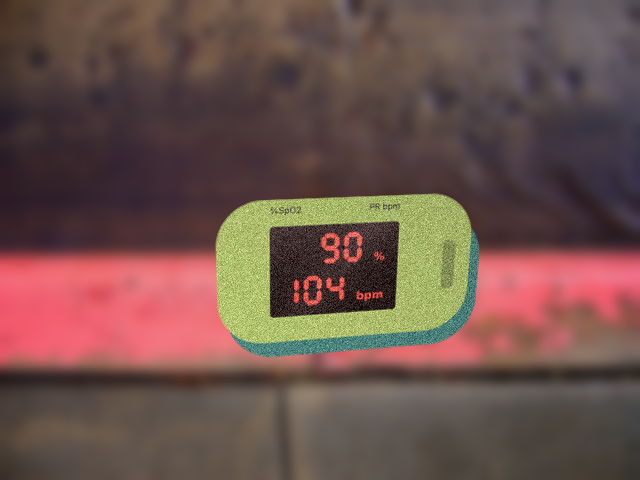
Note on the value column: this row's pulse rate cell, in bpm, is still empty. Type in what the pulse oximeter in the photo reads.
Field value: 104 bpm
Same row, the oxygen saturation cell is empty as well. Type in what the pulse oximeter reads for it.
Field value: 90 %
